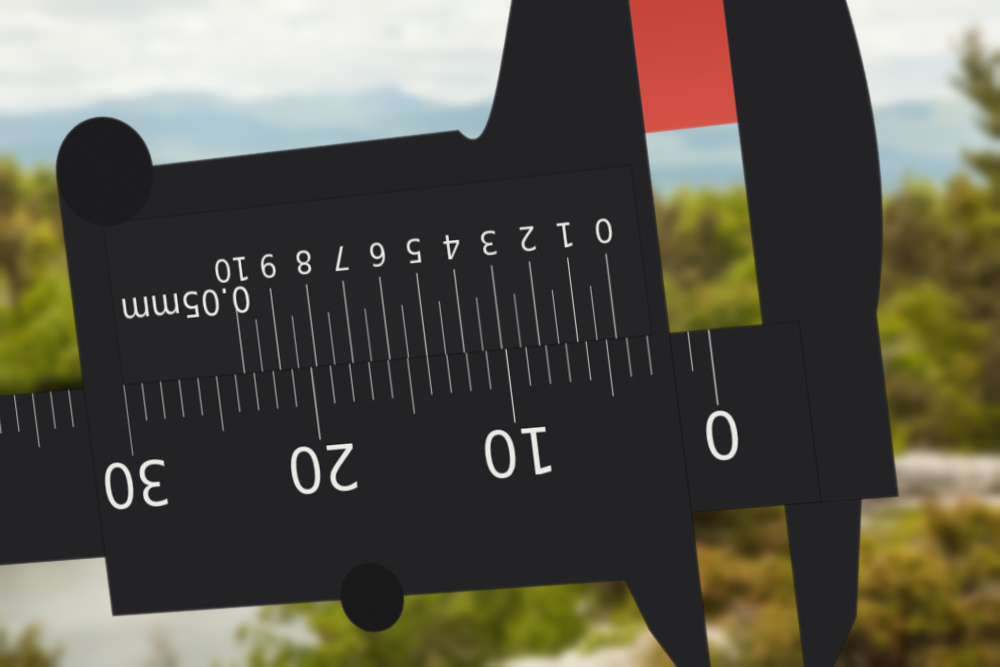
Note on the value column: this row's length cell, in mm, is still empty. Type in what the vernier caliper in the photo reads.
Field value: 4.5 mm
